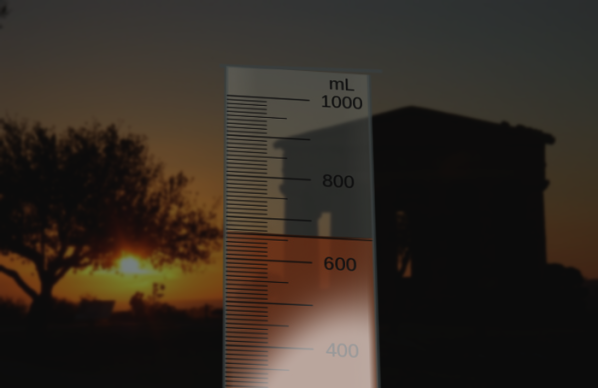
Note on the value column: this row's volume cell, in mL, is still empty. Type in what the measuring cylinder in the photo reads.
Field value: 660 mL
